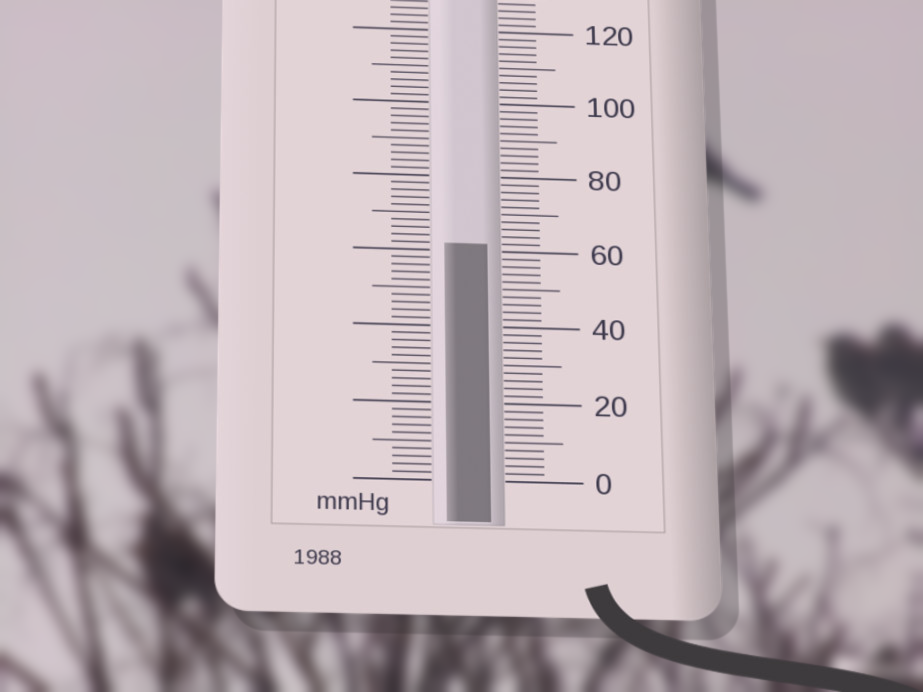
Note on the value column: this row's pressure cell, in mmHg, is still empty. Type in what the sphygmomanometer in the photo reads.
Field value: 62 mmHg
